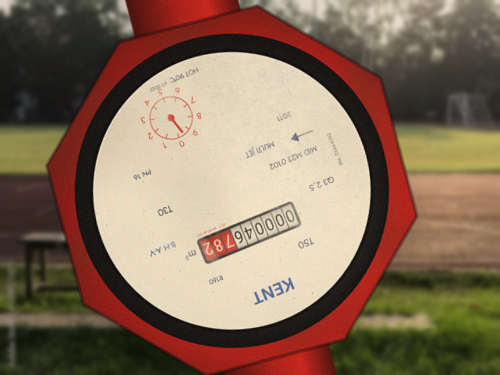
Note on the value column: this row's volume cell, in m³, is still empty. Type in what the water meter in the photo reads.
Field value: 46.7819 m³
